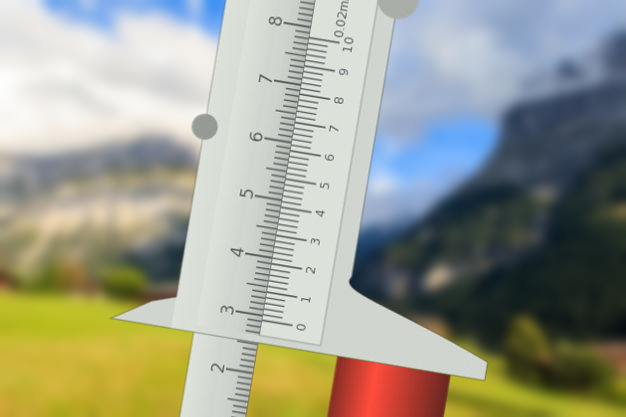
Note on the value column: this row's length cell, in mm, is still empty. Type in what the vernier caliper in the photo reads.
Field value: 29.2 mm
